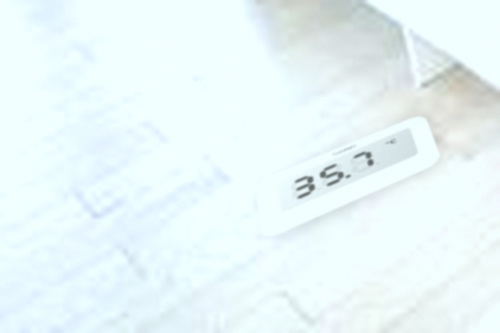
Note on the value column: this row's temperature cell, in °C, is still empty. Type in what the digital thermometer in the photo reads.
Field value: 35.7 °C
